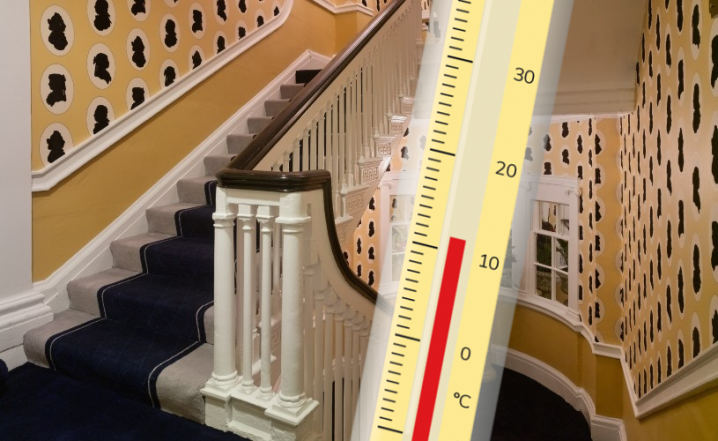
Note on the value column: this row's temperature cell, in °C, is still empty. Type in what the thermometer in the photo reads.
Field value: 11.5 °C
